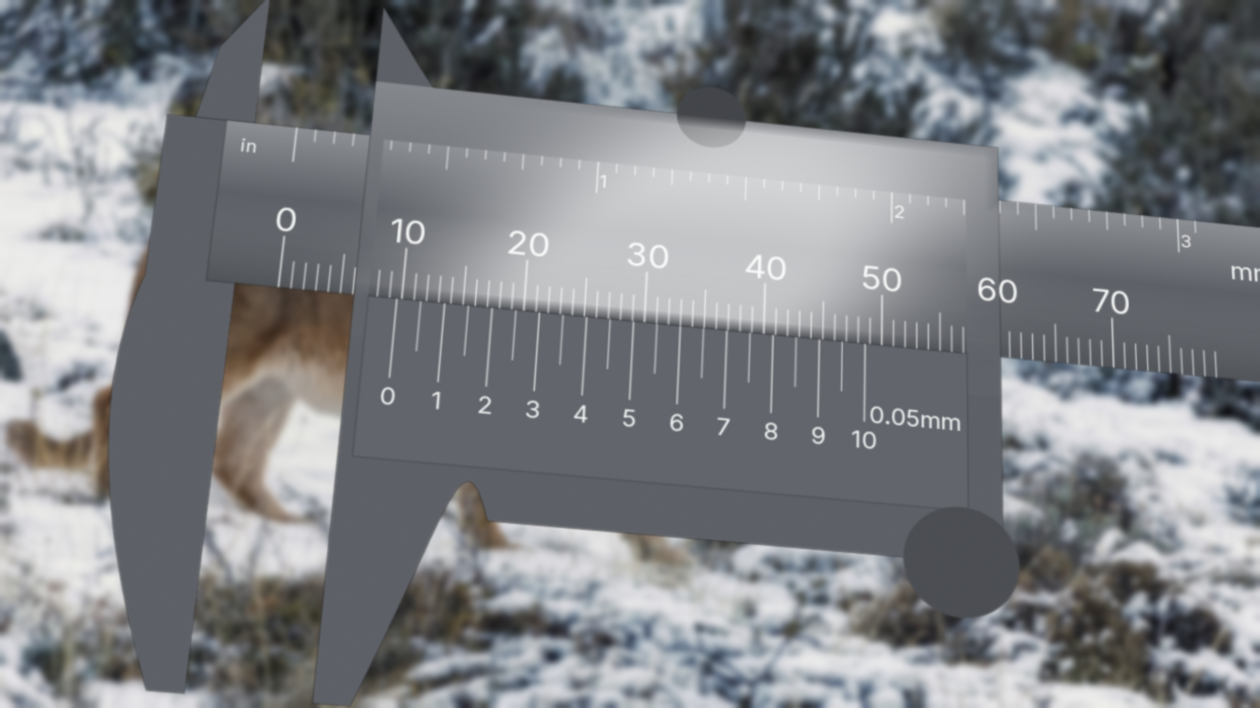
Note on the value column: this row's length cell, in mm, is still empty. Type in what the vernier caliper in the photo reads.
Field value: 9.6 mm
